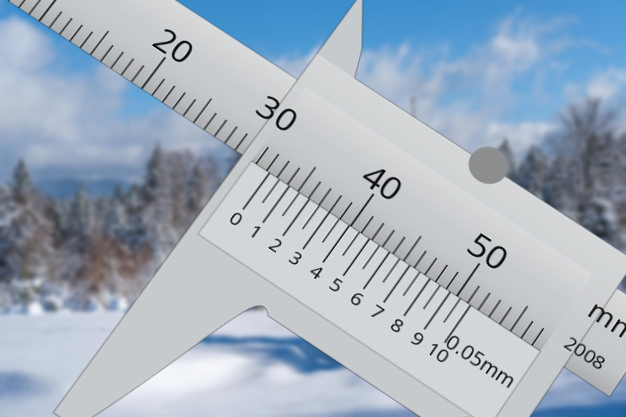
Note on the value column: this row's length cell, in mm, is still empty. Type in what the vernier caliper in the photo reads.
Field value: 32.3 mm
